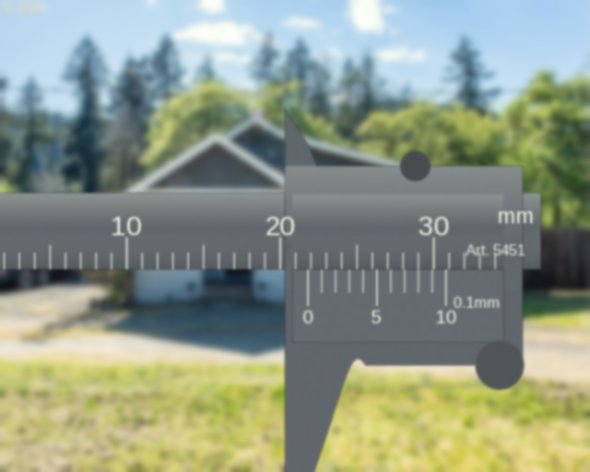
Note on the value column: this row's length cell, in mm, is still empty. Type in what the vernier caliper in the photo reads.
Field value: 21.8 mm
